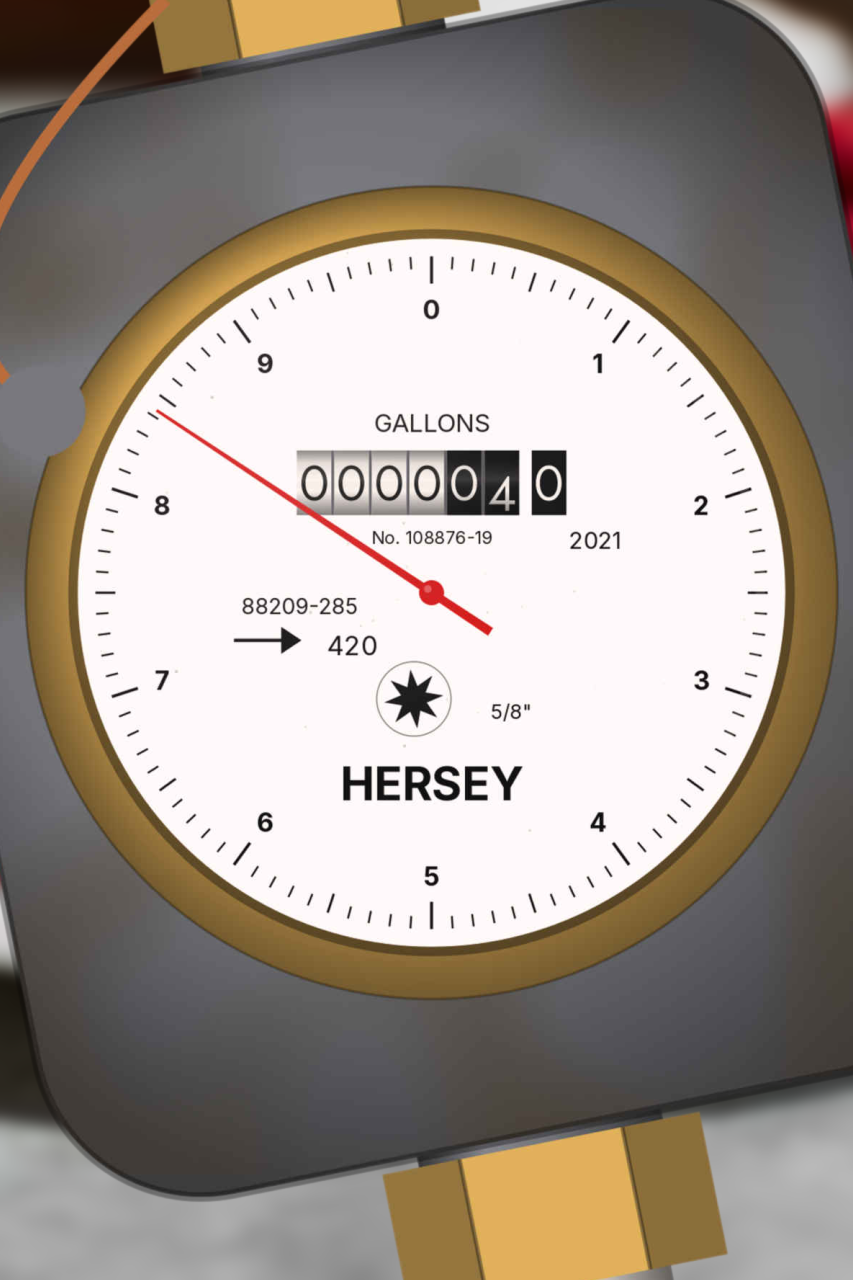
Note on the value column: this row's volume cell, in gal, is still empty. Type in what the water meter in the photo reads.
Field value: 38.4 gal
